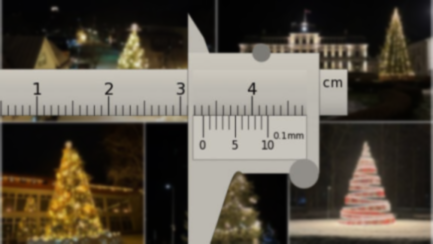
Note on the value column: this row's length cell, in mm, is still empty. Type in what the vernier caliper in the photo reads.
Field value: 33.2 mm
